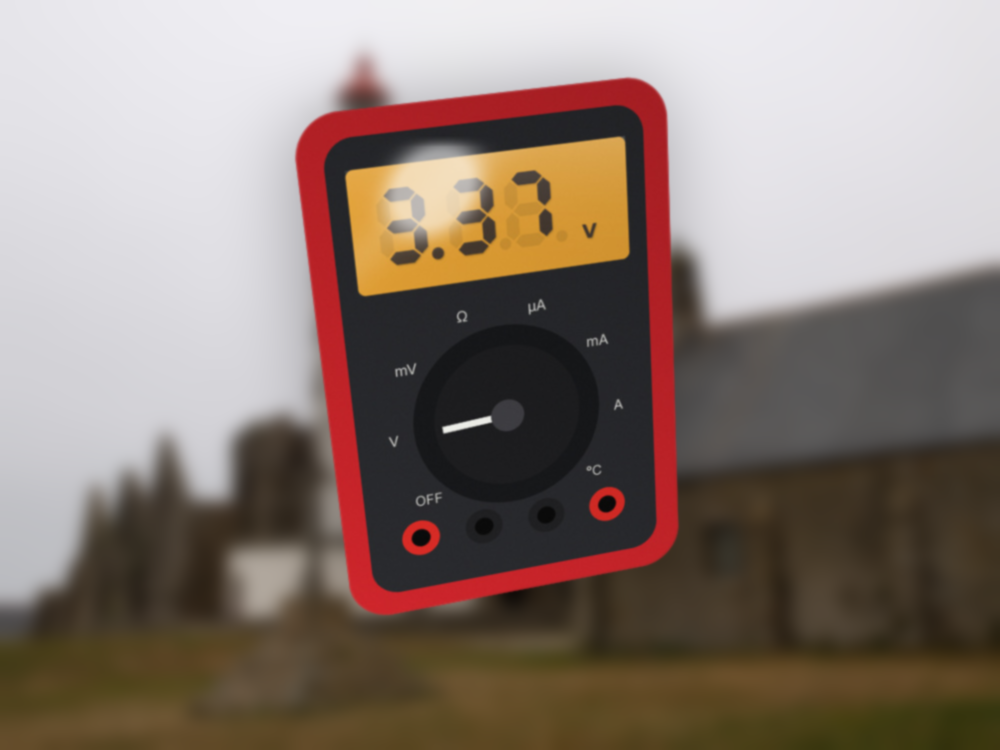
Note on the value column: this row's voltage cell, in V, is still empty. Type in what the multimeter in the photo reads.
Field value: 3.37 V
